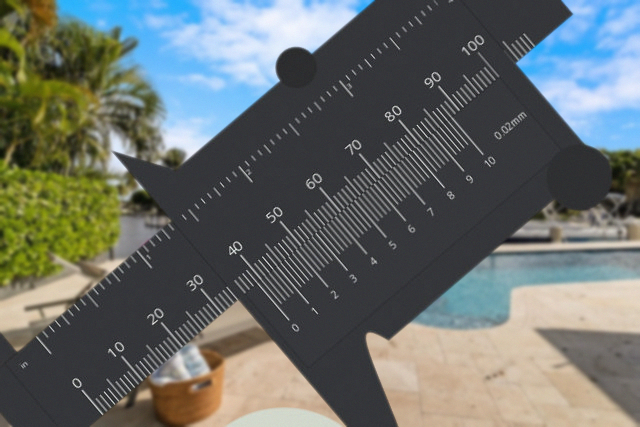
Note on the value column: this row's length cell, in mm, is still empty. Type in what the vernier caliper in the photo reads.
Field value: 39.0 mm
